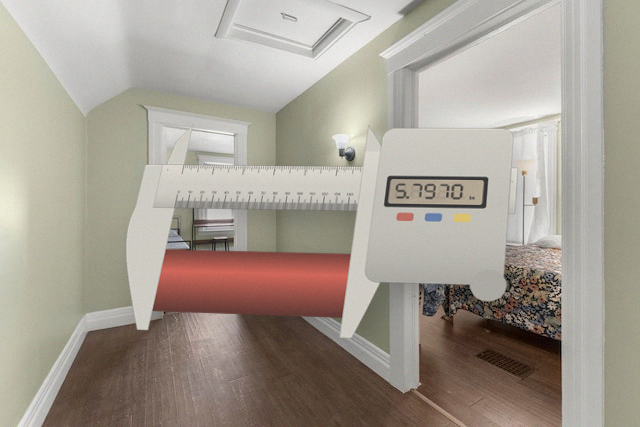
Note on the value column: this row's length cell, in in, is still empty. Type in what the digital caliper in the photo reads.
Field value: 5.7970 in
